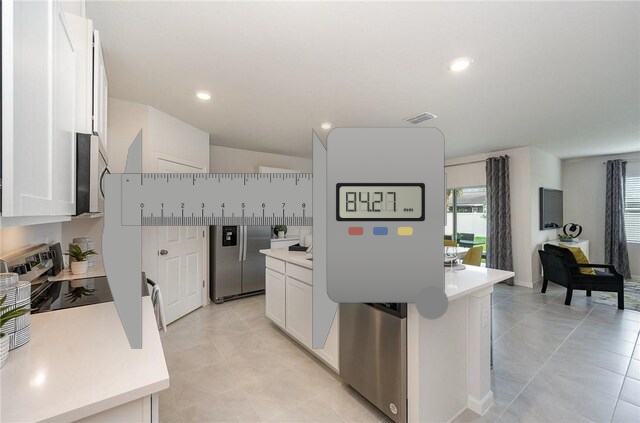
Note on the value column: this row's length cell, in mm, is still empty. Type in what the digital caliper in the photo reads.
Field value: 84.27 mm
